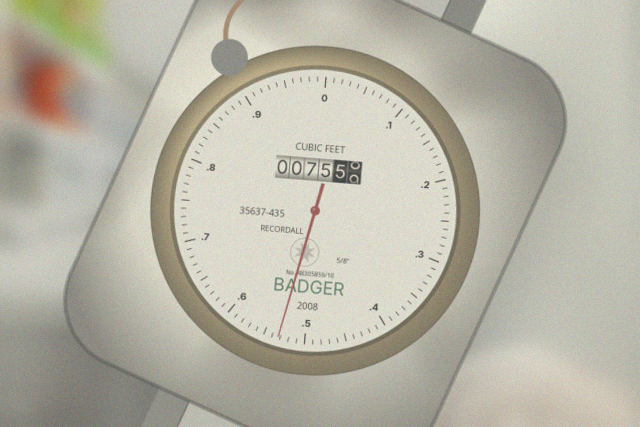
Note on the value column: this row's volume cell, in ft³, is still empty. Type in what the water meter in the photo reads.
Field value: 7558.53 ft³
